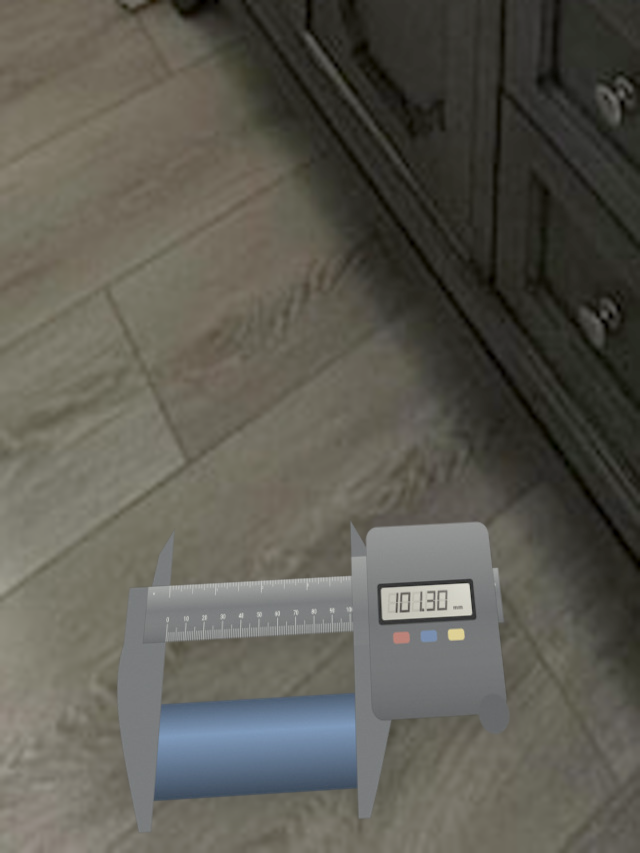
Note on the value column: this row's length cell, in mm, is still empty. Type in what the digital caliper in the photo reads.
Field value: 101.30 mm
